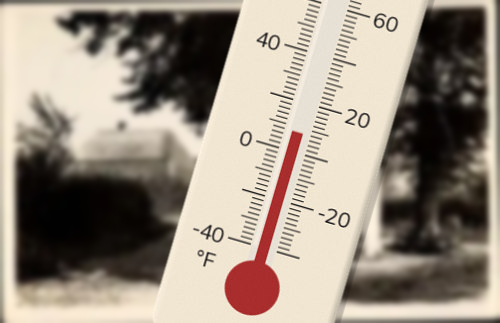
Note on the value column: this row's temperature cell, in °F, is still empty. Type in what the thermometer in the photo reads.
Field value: 8 °F
